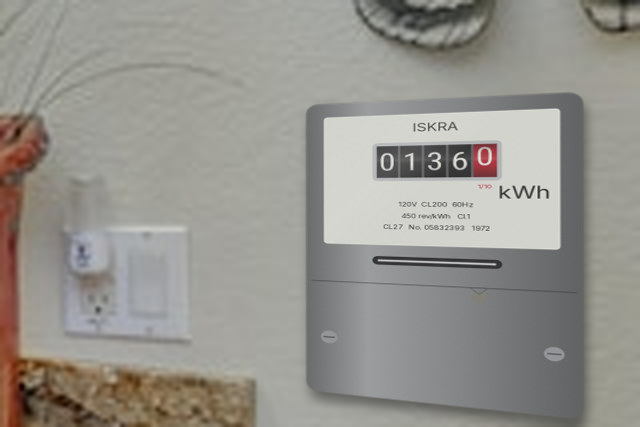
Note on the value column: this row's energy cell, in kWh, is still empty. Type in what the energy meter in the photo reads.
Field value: 136.0 kWh
